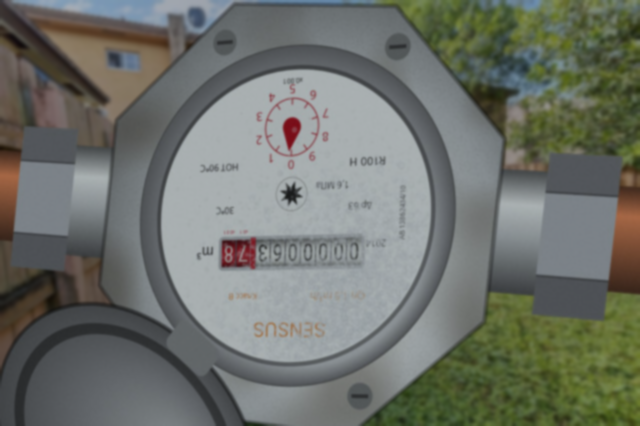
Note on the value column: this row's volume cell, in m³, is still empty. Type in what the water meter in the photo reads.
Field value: 63.780 m³
